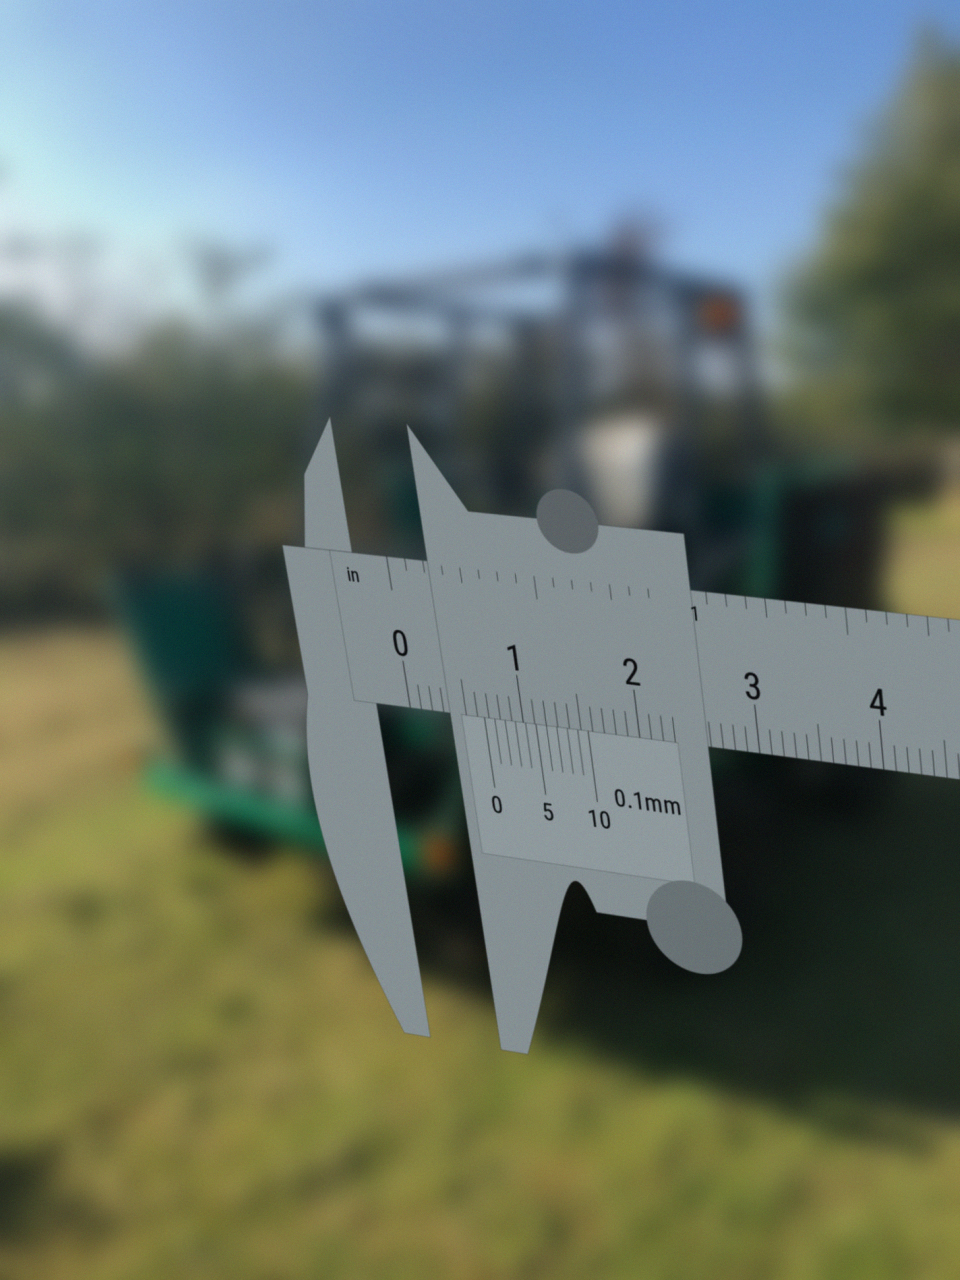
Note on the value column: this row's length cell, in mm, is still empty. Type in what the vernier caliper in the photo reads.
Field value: 6.6 mm
